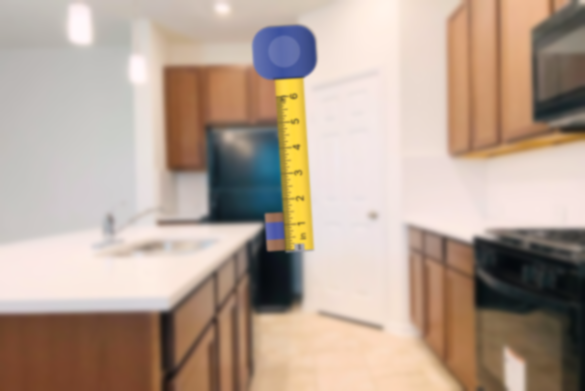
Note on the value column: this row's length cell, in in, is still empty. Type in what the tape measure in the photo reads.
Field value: 1.5 in
